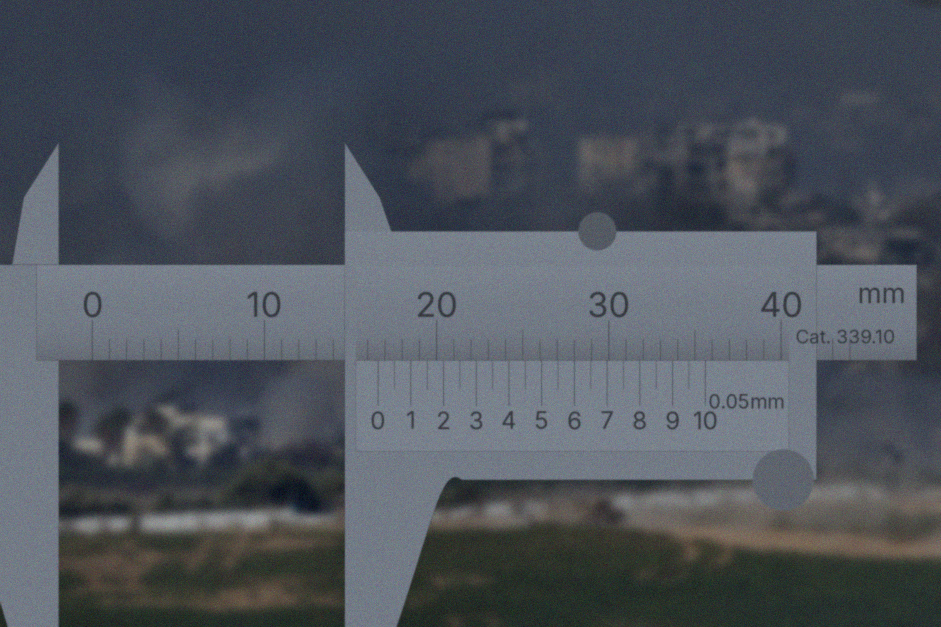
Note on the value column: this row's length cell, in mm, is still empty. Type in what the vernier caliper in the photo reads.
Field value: 16.6 mm
